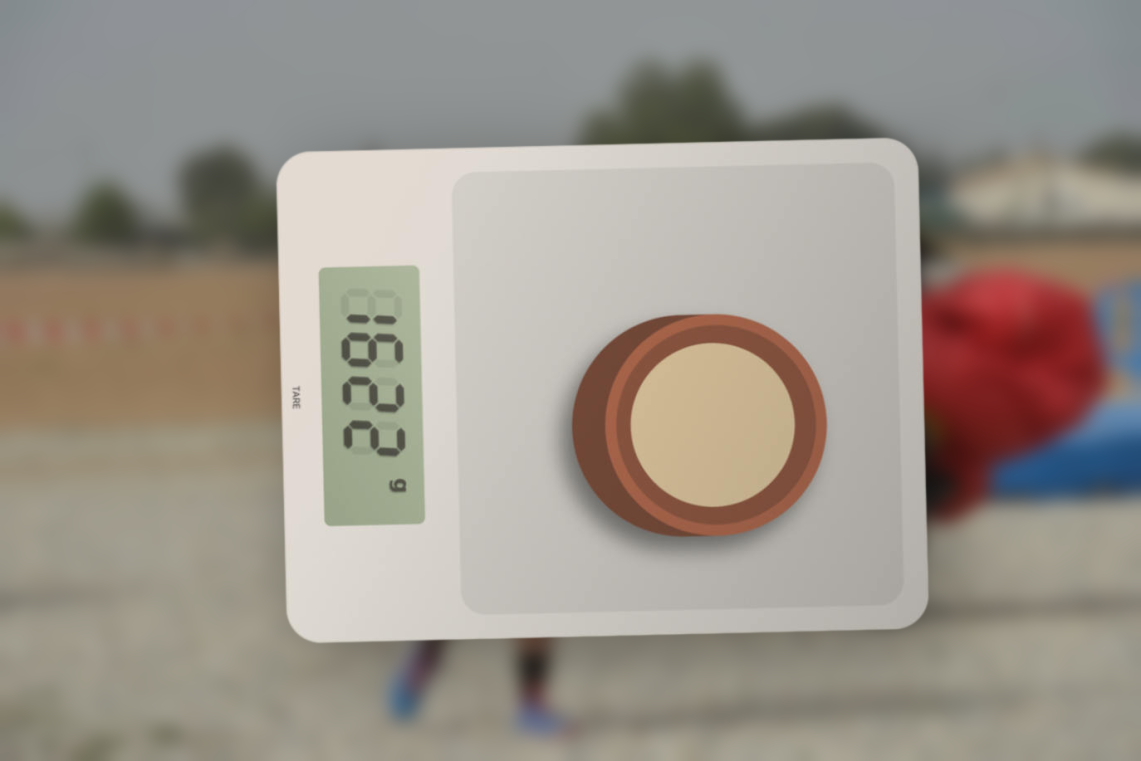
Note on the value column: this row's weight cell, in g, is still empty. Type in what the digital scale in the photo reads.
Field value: 1622 g
